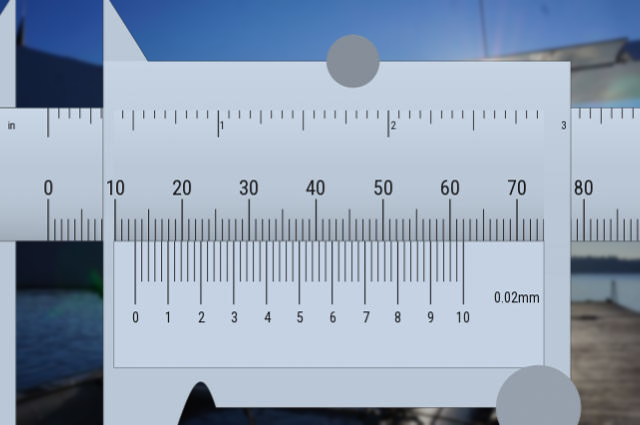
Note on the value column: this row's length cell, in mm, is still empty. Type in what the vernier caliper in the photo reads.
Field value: 13.0 mm
